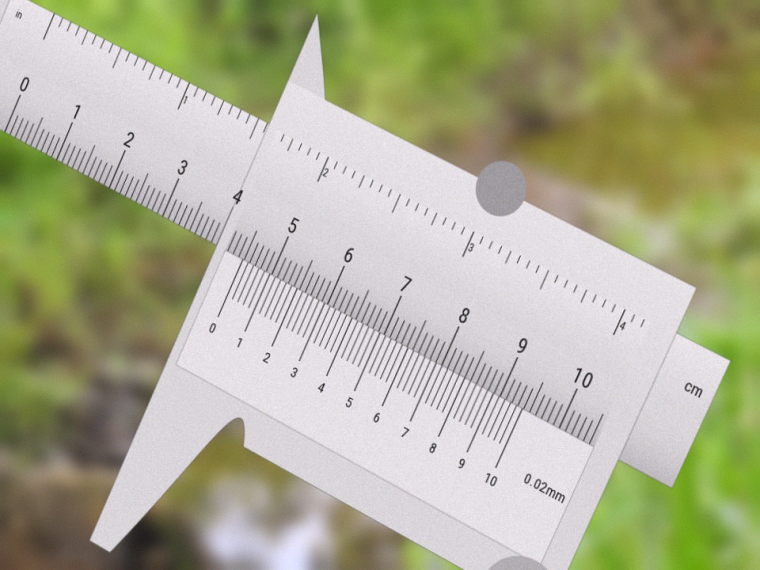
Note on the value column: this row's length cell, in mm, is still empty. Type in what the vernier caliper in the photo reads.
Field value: 44.8 mm
